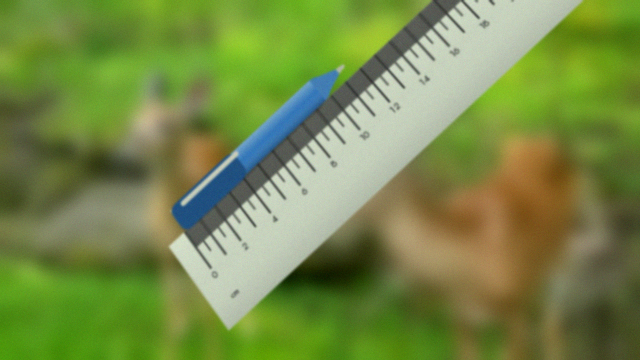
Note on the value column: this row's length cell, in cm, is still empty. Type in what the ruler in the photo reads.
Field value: 11.5 cm
